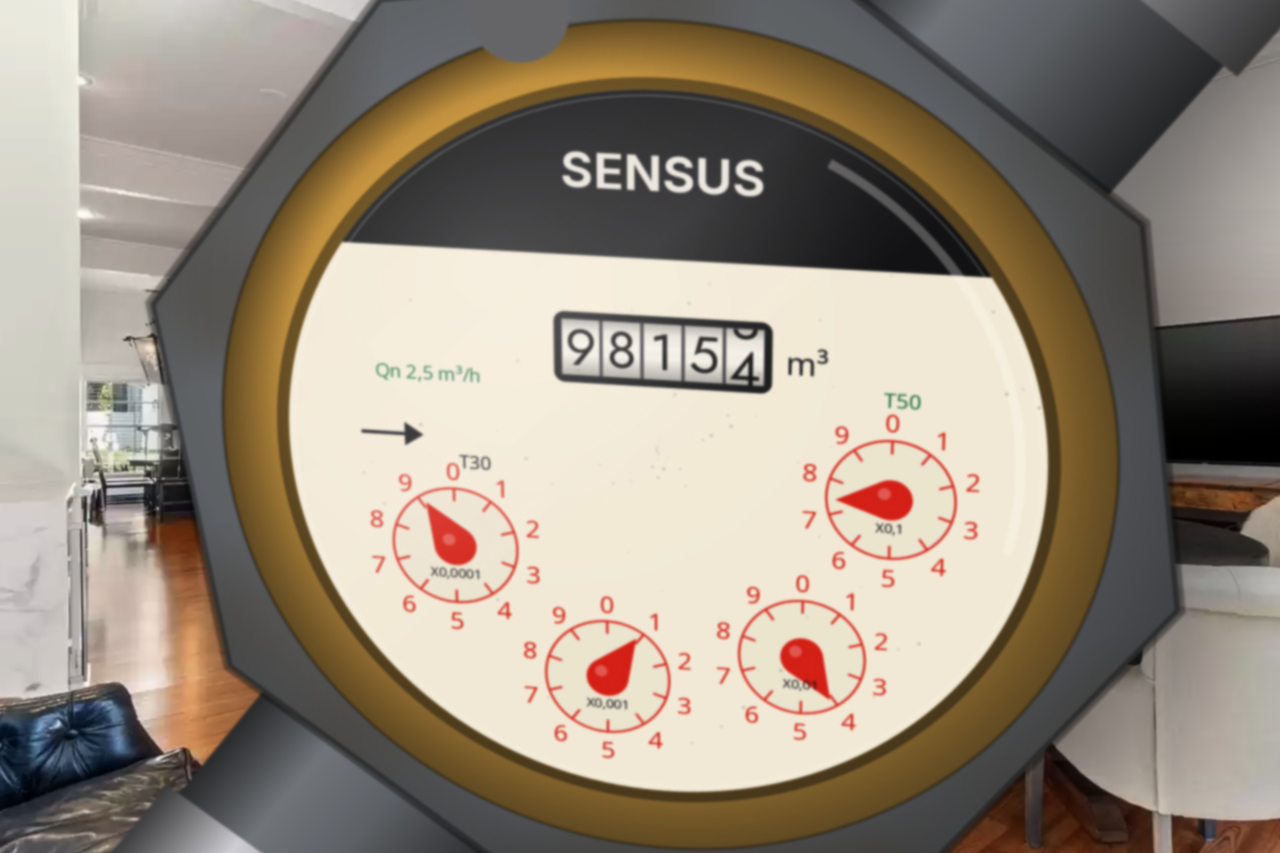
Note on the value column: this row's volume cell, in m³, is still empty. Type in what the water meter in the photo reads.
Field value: 98153.7409 m³
